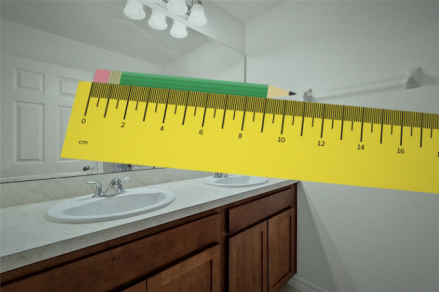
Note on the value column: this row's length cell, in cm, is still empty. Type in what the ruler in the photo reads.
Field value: 10.5 cm
